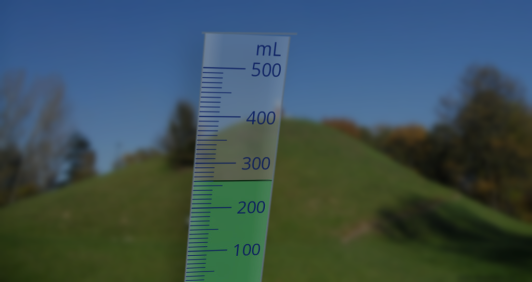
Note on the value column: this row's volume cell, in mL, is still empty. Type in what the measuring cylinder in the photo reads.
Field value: 260 mL
